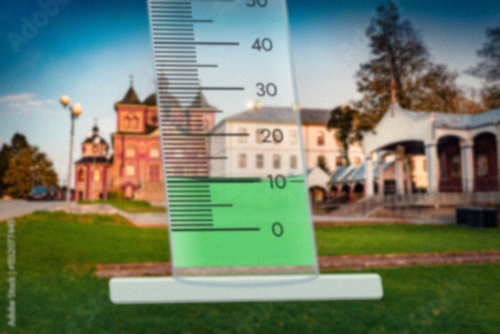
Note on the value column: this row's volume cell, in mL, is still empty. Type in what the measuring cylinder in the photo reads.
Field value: 10 mL
